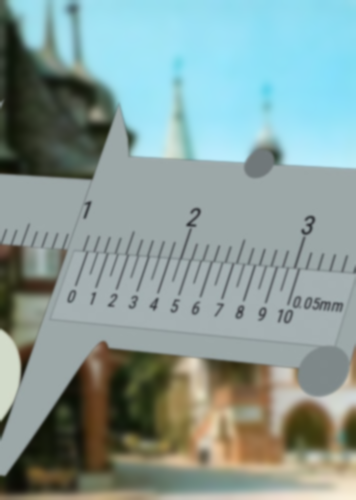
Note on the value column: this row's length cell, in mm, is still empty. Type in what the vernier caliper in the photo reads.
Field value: 11.4 mm
